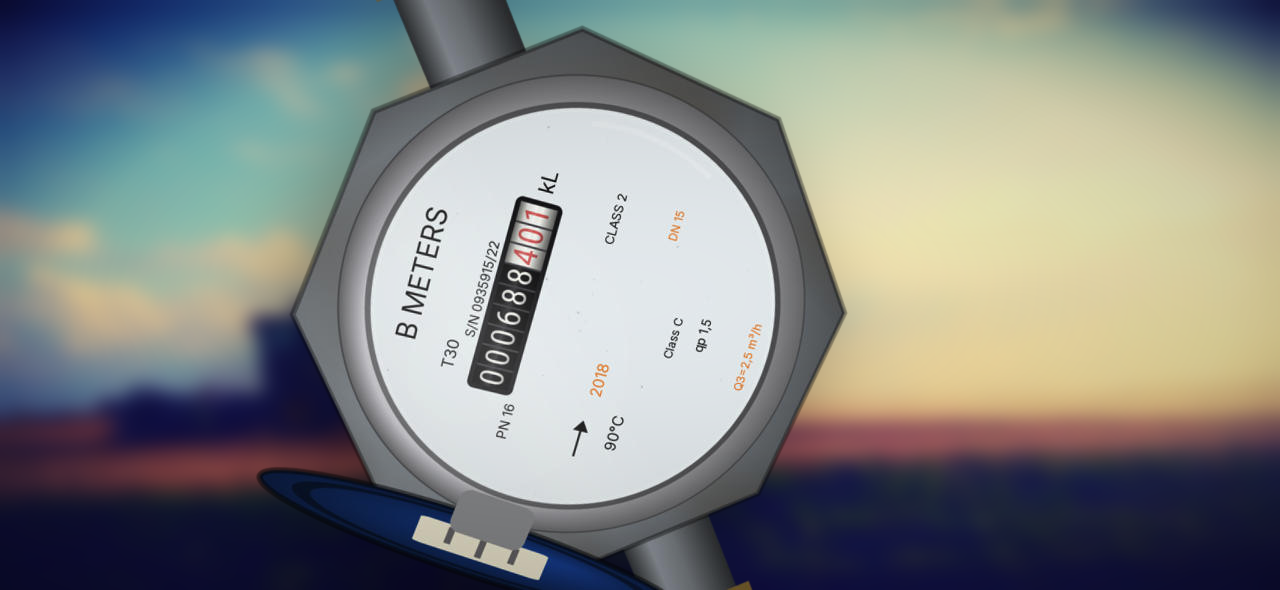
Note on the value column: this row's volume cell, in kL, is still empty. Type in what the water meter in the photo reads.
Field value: 688.401 kL
